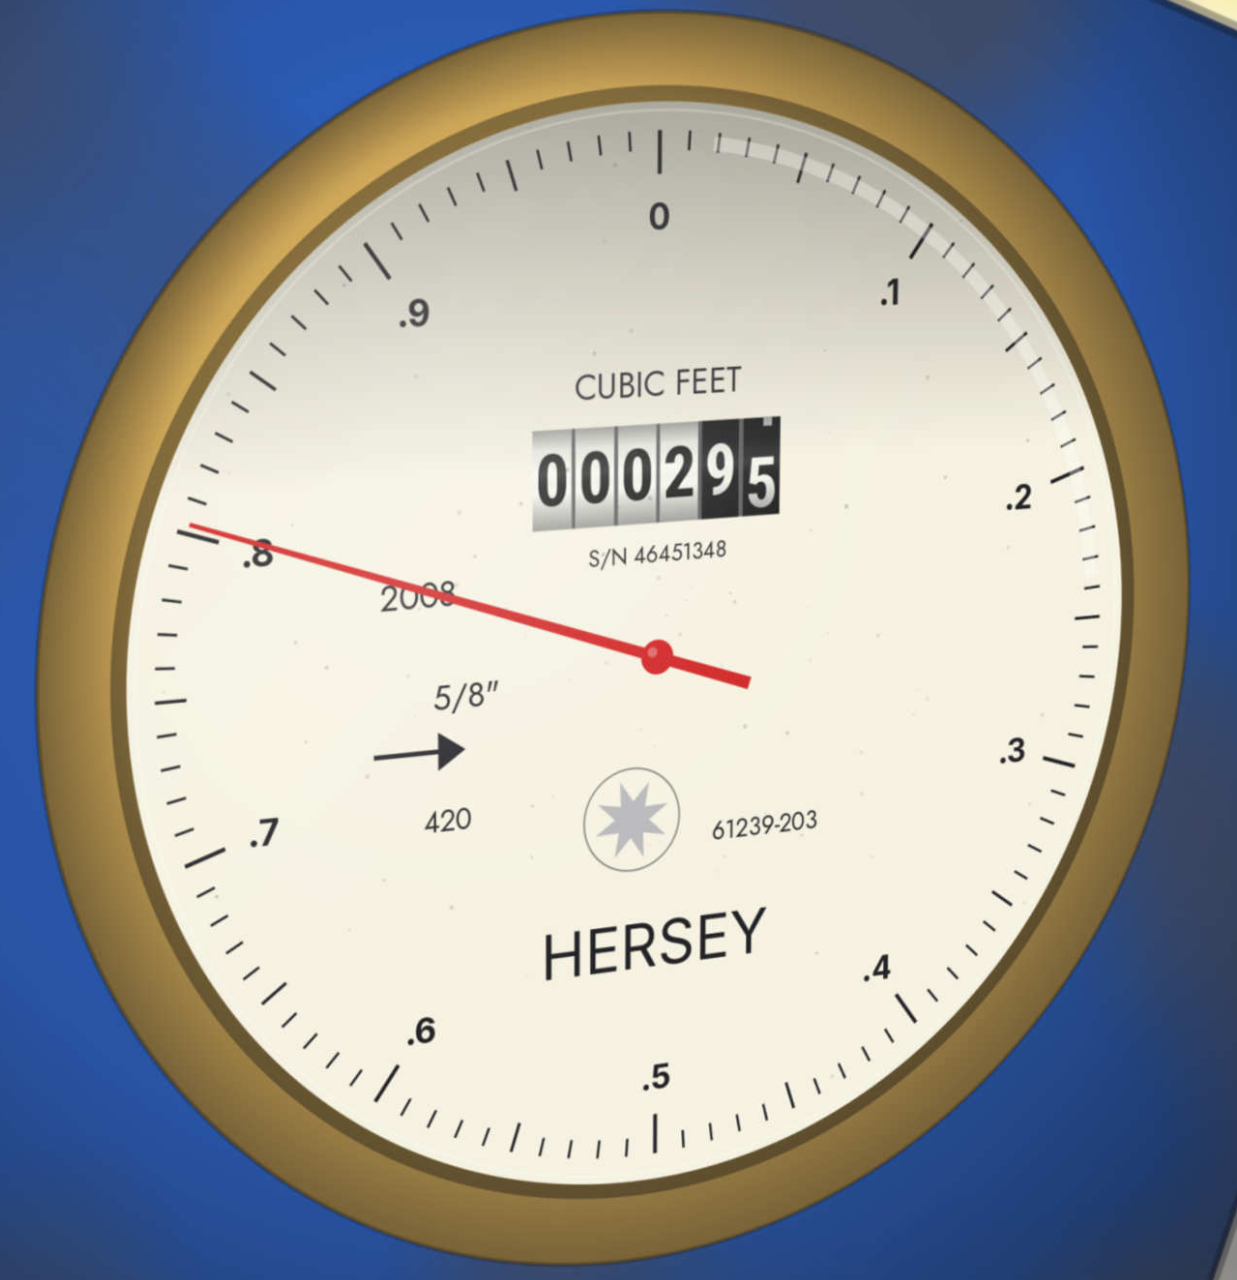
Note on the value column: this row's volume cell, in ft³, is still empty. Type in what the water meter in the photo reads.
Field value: 294.80 ft³
